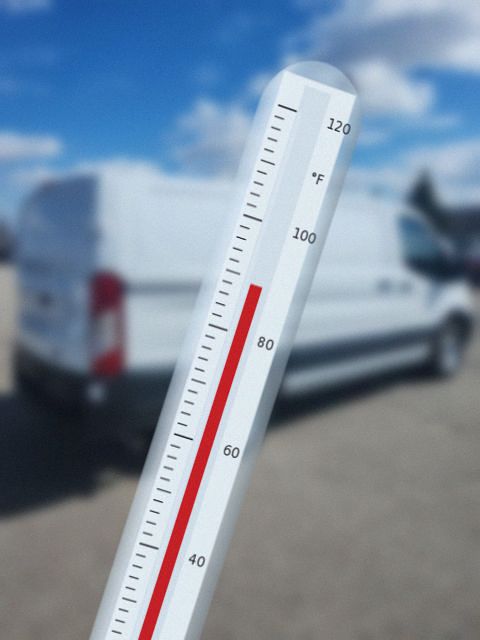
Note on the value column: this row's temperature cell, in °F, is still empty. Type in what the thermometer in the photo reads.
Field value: 89 °F
